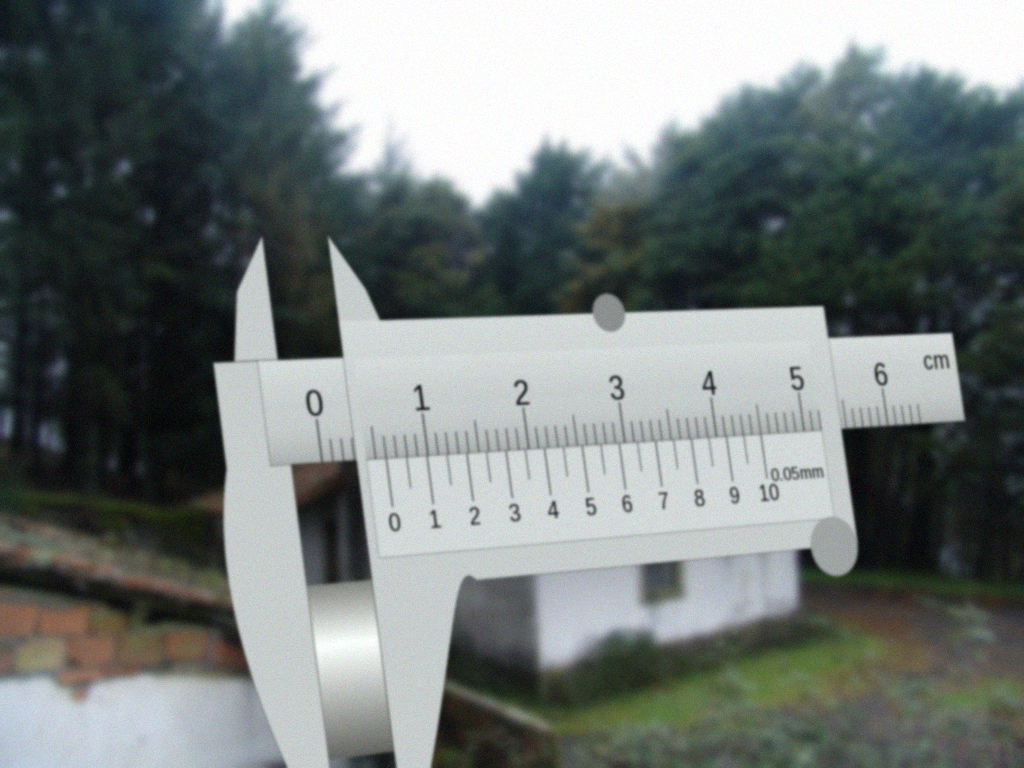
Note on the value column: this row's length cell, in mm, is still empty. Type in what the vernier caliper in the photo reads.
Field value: 6.0 mm
